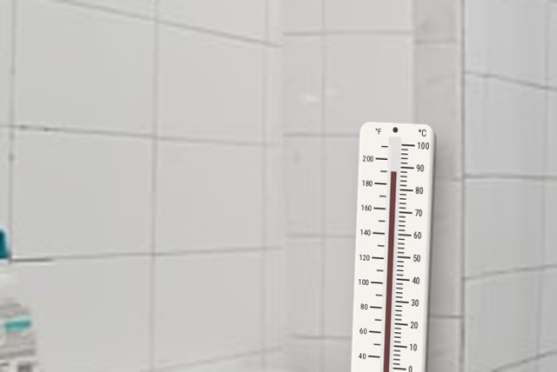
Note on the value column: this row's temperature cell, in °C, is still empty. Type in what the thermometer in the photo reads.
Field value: 88 °C
